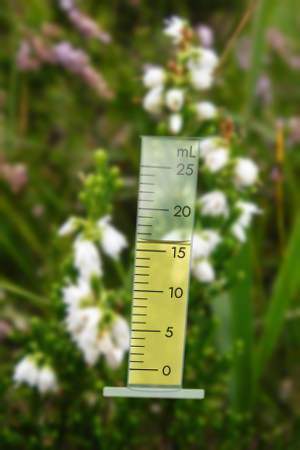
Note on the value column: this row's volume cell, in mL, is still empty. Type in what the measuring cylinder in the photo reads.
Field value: 16 mL
